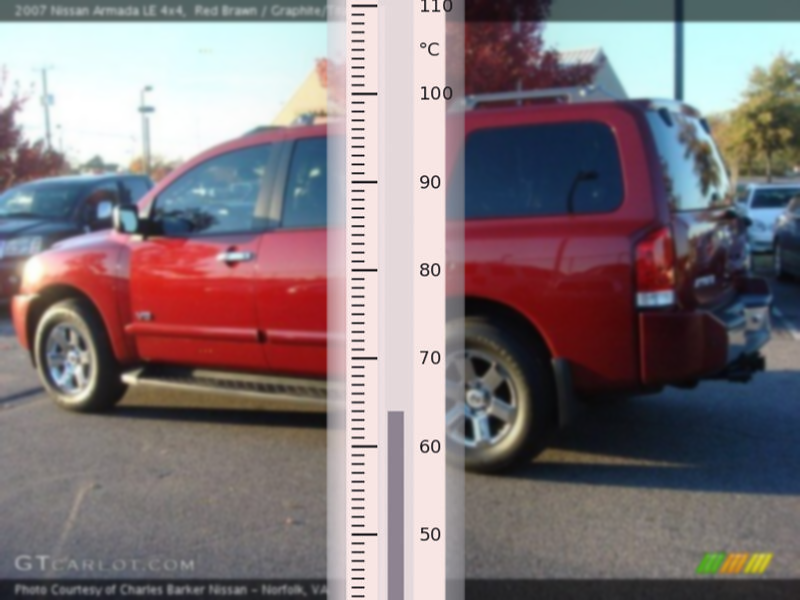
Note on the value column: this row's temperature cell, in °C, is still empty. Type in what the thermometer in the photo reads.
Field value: 64 °C
